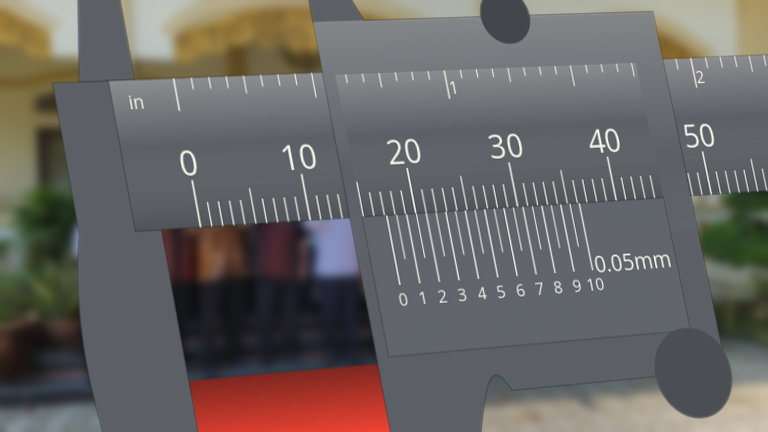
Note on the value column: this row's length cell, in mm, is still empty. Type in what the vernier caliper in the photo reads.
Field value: 17.2 mm
